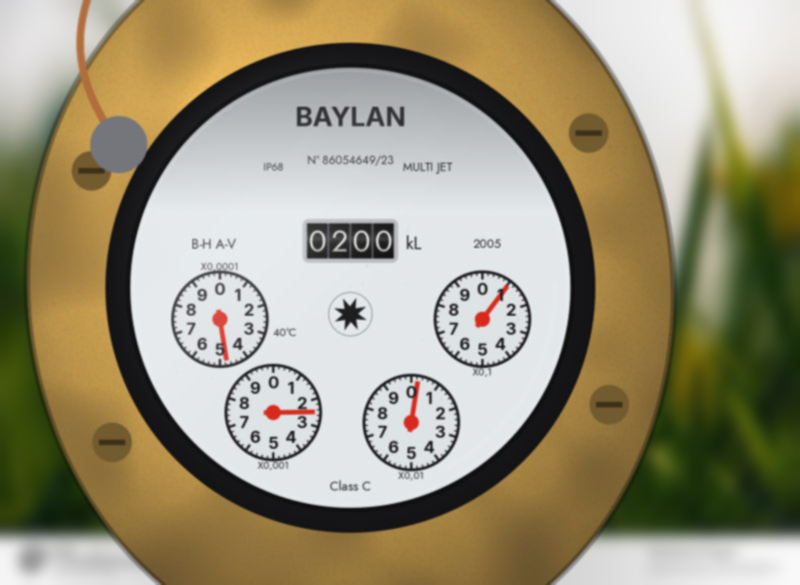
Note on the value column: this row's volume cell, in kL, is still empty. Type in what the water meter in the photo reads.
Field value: 200.1024 kL
